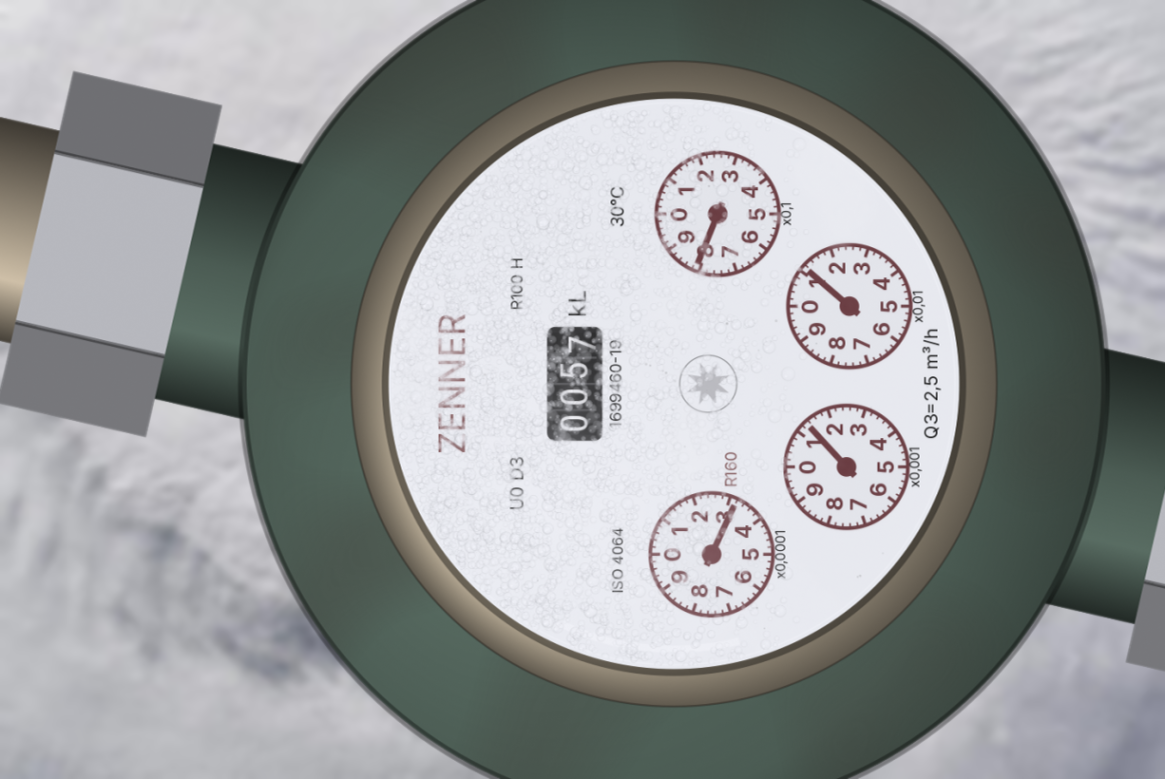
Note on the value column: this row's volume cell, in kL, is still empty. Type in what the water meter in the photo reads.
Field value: 56.8113 kL
